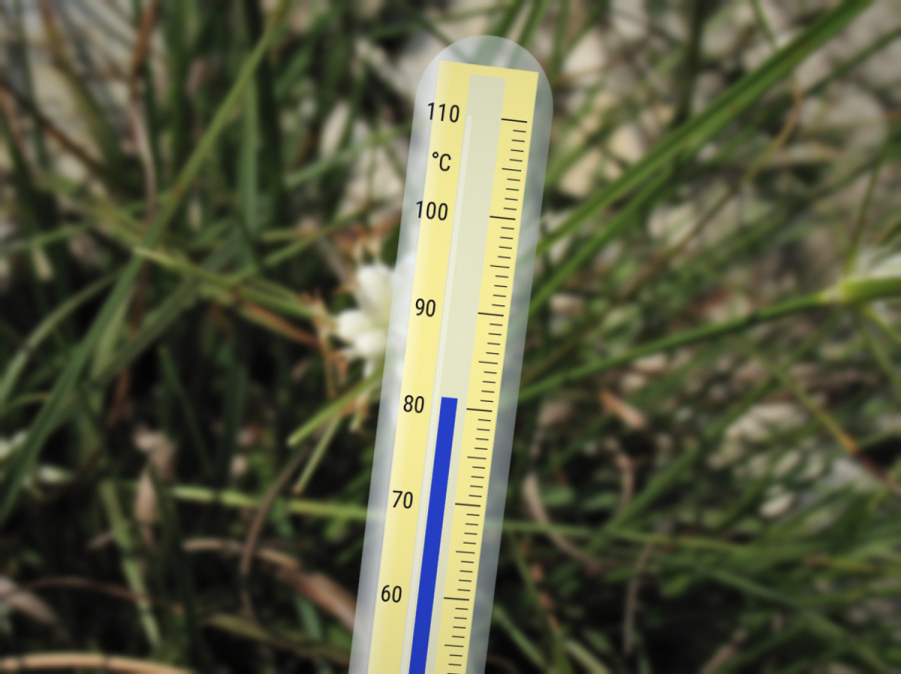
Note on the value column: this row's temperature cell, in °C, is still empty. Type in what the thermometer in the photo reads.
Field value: 81 °C
